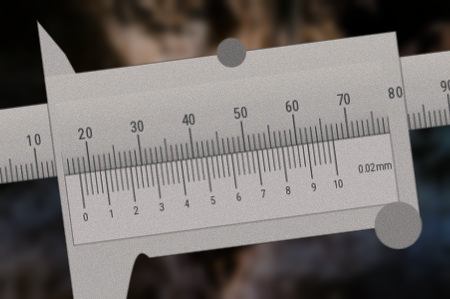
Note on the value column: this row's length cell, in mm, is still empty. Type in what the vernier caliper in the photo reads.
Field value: 18.0 mm
